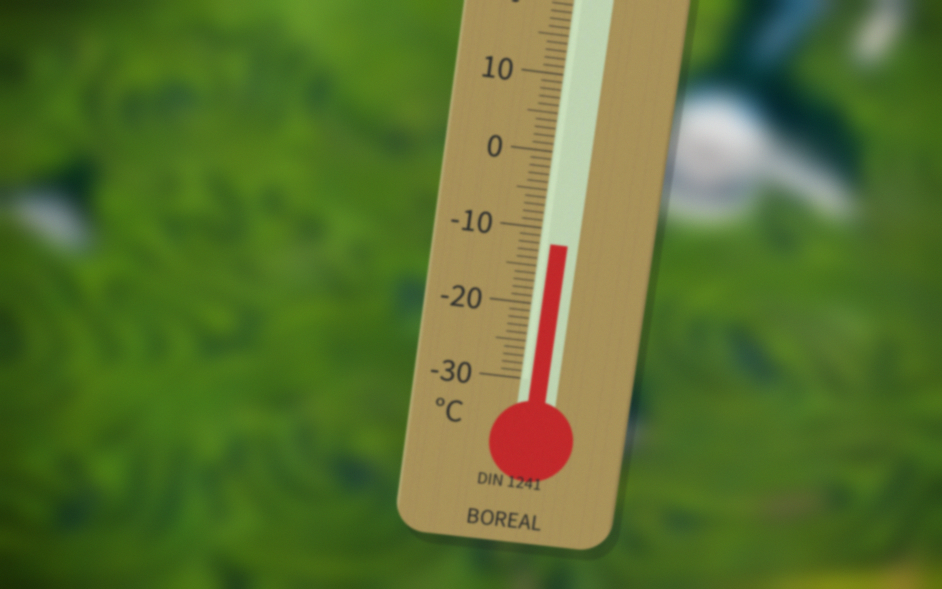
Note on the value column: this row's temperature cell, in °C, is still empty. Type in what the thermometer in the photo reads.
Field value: -12 °C
